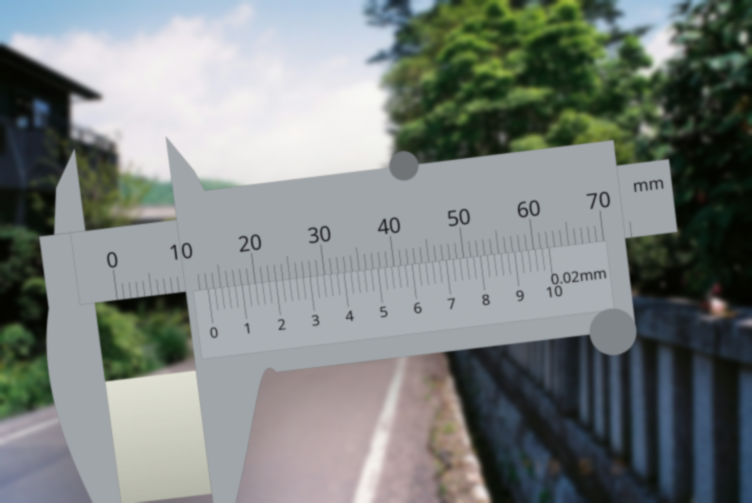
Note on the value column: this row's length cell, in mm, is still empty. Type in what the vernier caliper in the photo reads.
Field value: 13.2 mm
